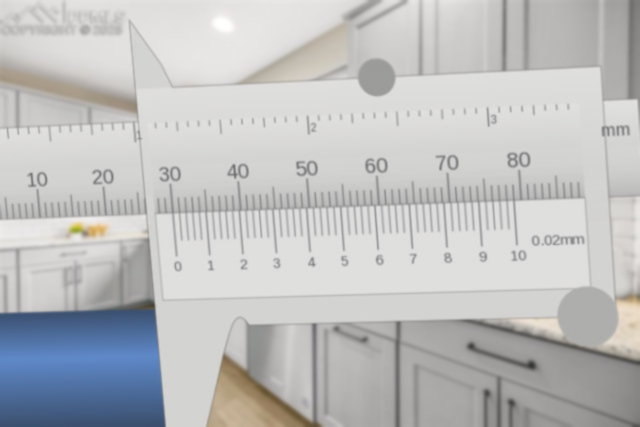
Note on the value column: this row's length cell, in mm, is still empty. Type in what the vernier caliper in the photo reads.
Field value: 30.0 mm
